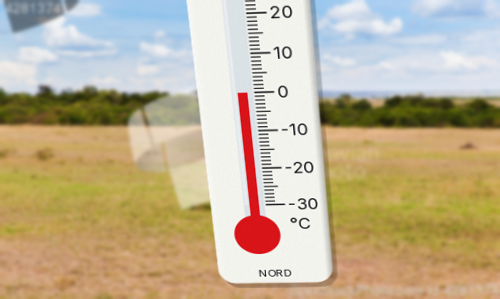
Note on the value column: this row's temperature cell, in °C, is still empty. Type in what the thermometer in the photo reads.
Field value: 0 °C
